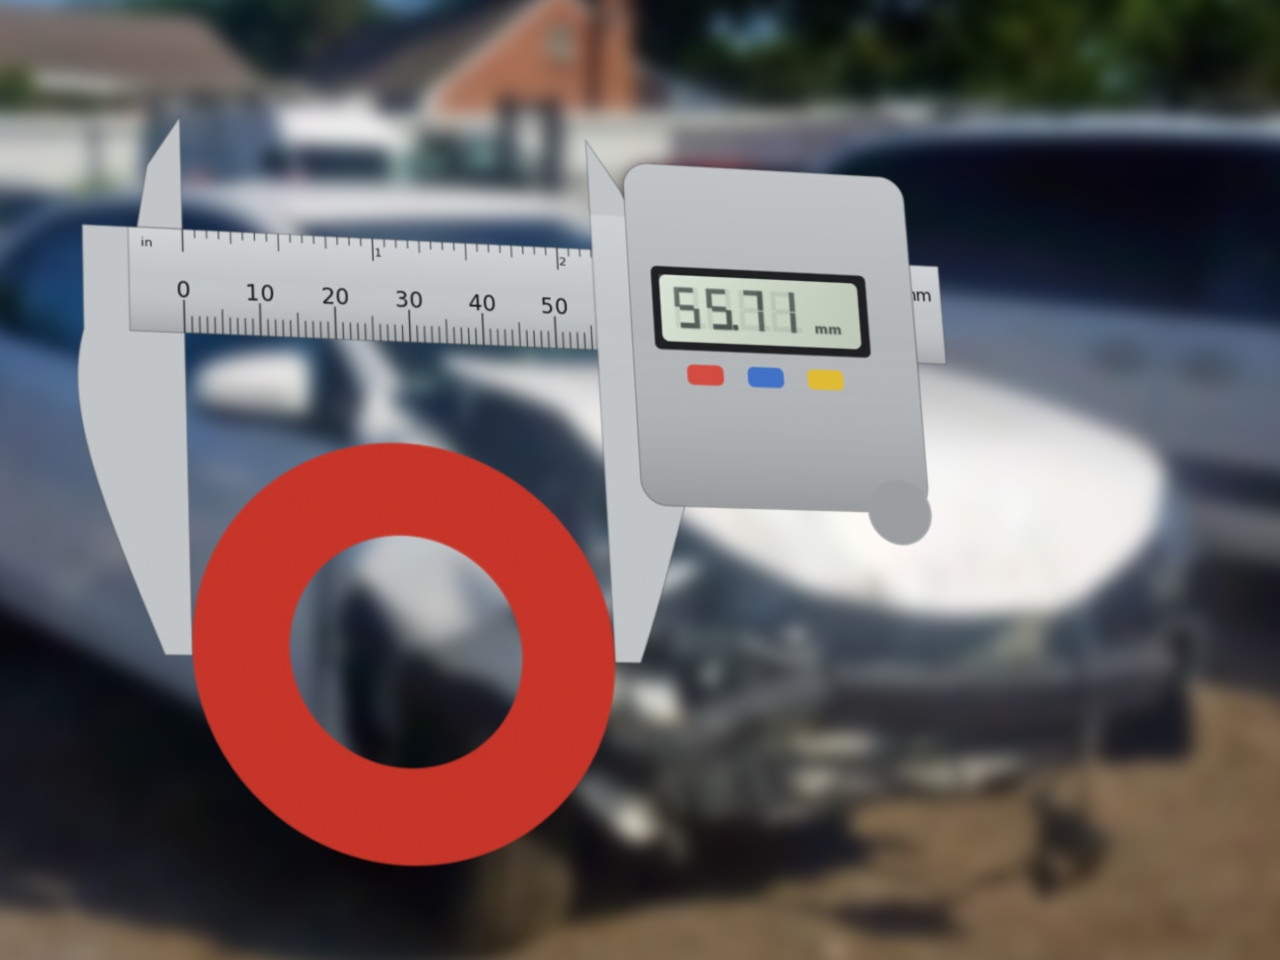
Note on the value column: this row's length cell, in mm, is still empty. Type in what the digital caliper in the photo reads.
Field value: 55.71 mm
